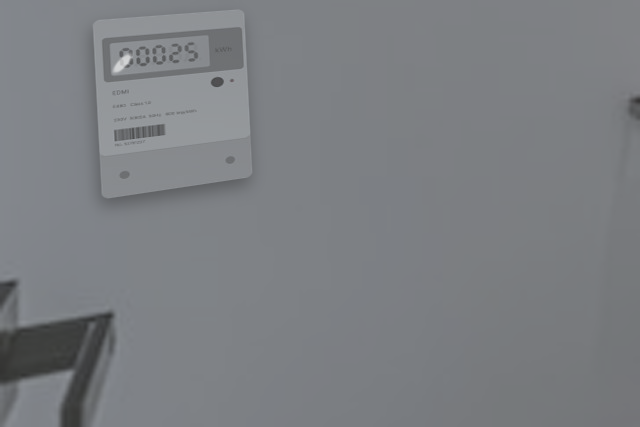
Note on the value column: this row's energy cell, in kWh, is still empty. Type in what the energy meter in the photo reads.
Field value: 25 kWh
